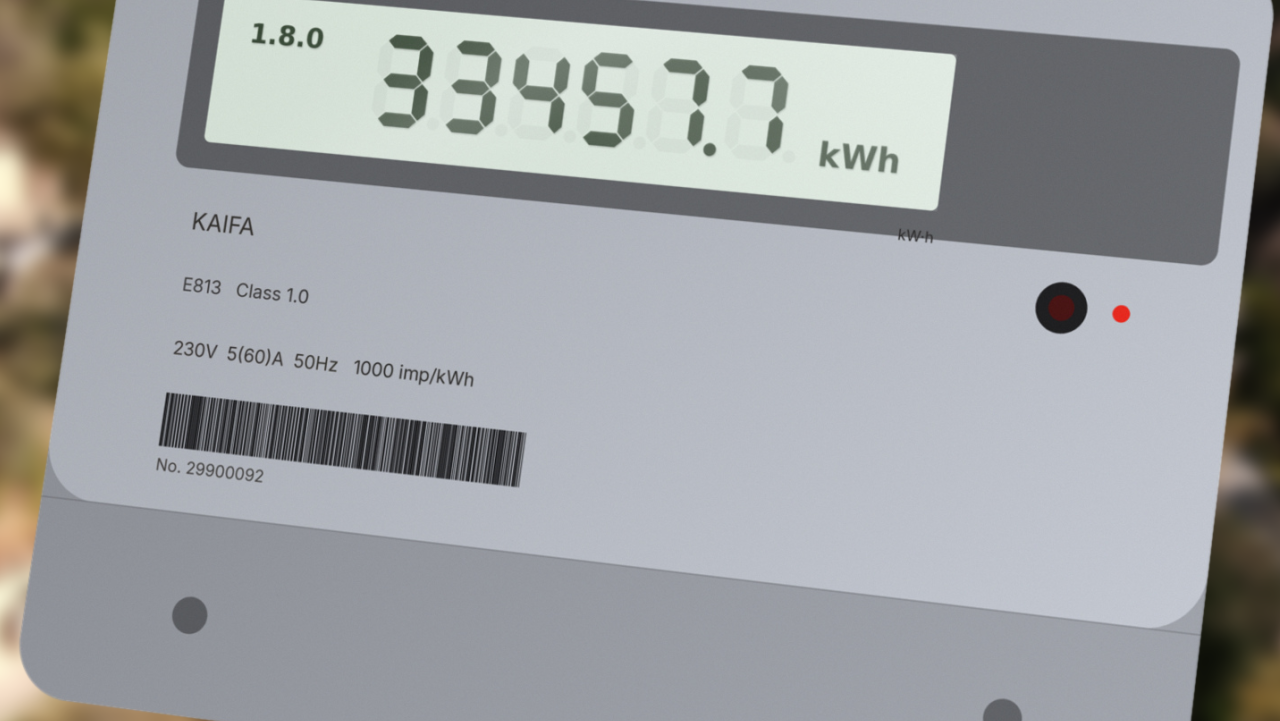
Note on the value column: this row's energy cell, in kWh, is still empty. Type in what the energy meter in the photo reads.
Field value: 33457.7 kWh
